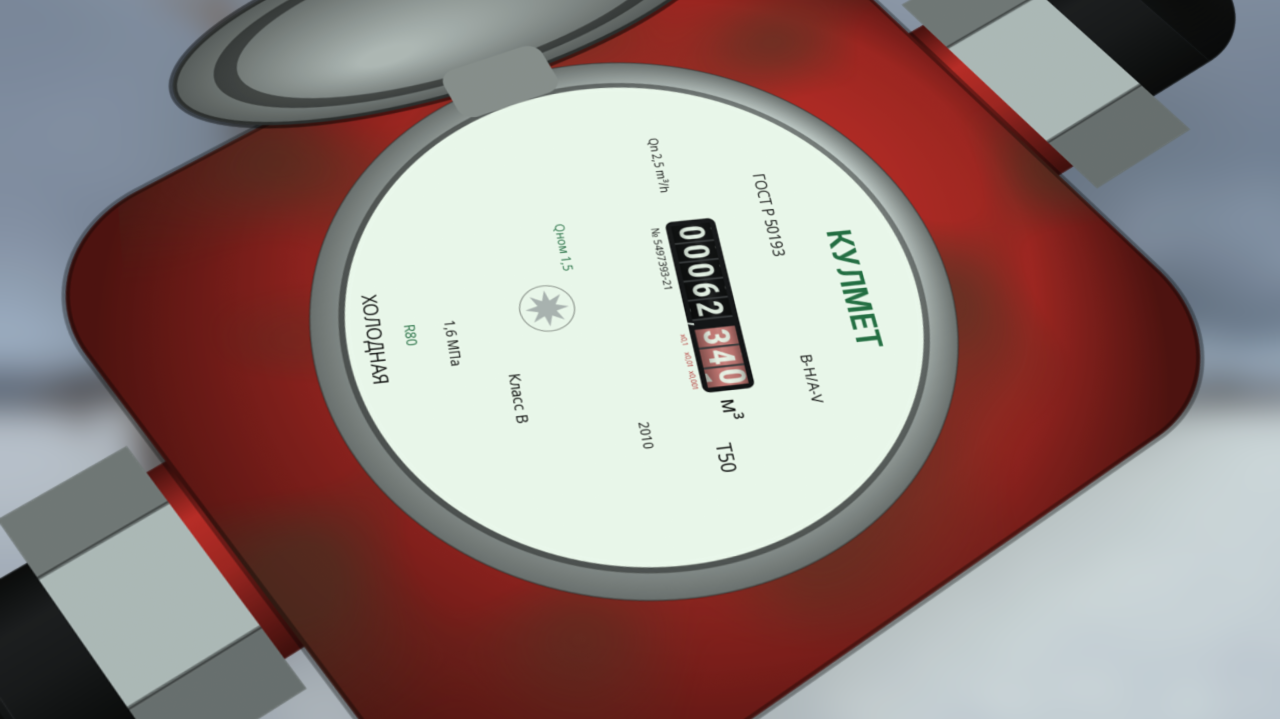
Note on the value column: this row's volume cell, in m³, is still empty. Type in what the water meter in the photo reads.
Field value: 62.340 m³
